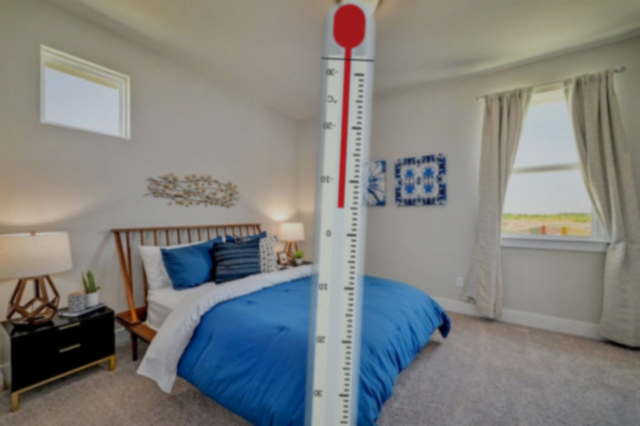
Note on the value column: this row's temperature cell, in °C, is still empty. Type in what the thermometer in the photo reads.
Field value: -5 °C
